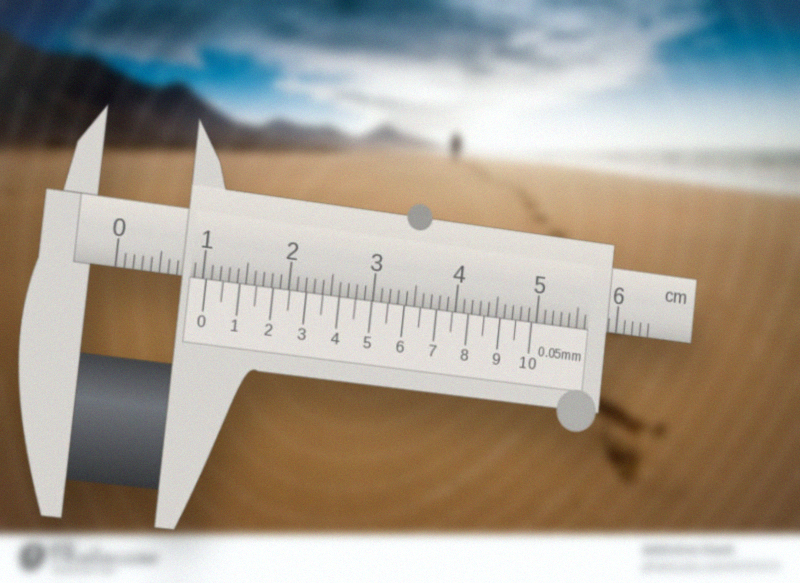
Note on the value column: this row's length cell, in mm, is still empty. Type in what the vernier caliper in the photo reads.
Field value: 10.4 mm
